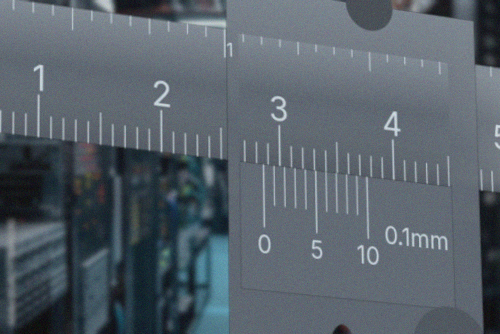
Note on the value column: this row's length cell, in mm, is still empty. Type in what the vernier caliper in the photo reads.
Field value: 28.6 mm
